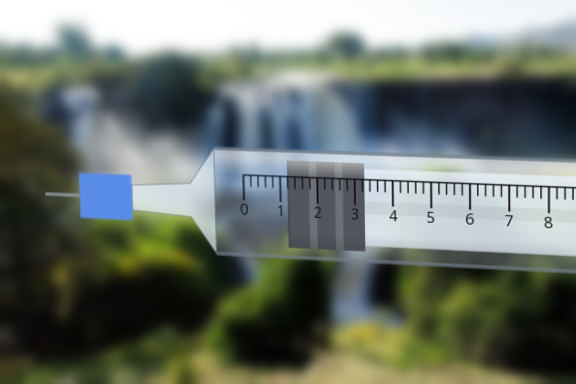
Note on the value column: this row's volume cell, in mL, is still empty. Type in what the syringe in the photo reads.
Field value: 1.2 mL
